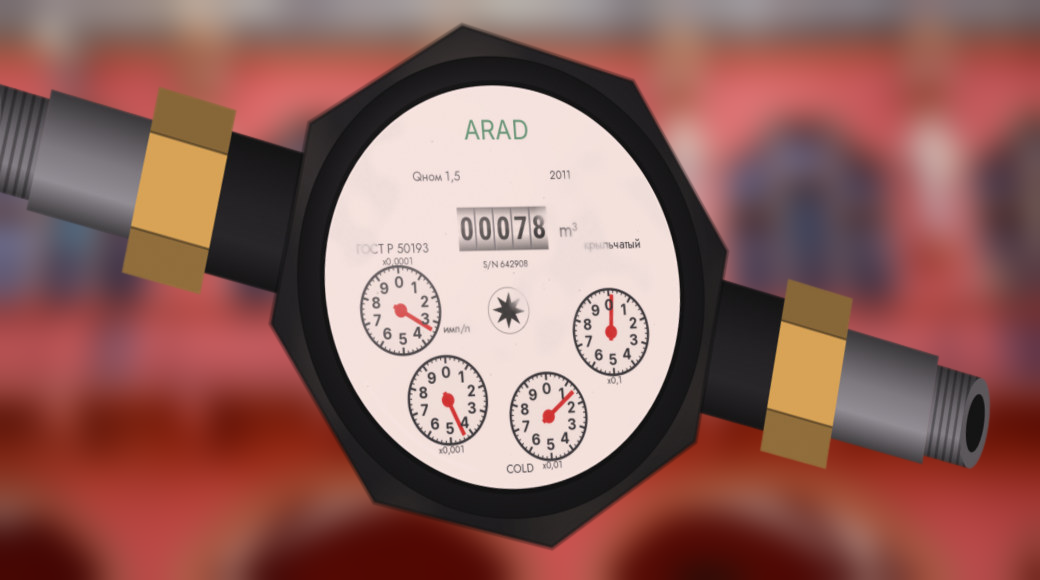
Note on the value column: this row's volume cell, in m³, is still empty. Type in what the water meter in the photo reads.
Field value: 78.0143 m³
